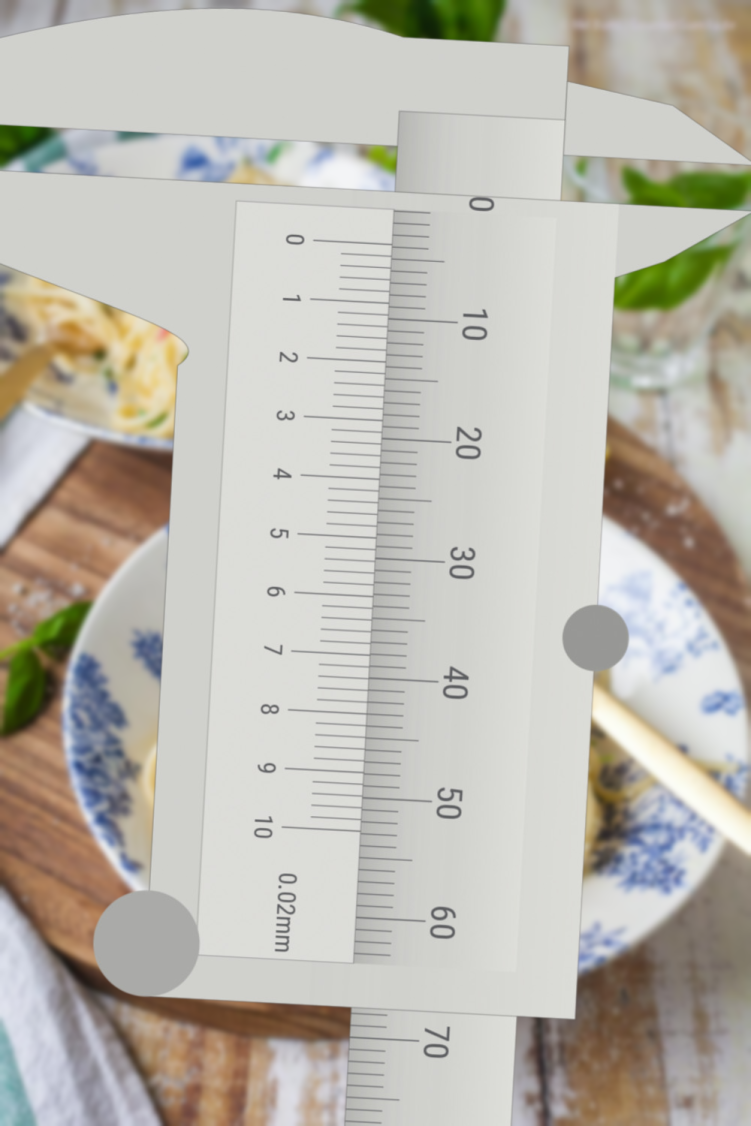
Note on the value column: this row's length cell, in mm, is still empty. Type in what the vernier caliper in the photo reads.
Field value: 3.8 mm
